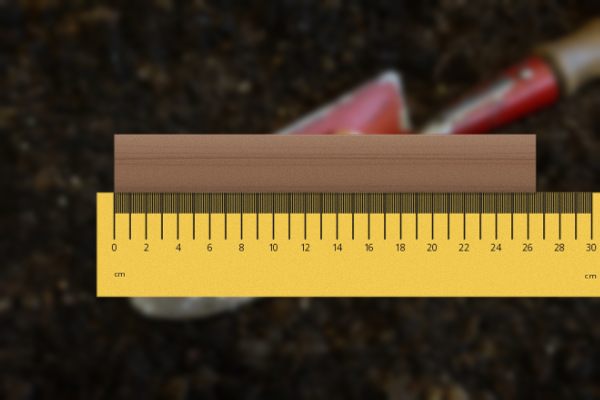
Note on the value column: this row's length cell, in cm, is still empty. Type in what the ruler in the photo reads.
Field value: 26.5 cm
